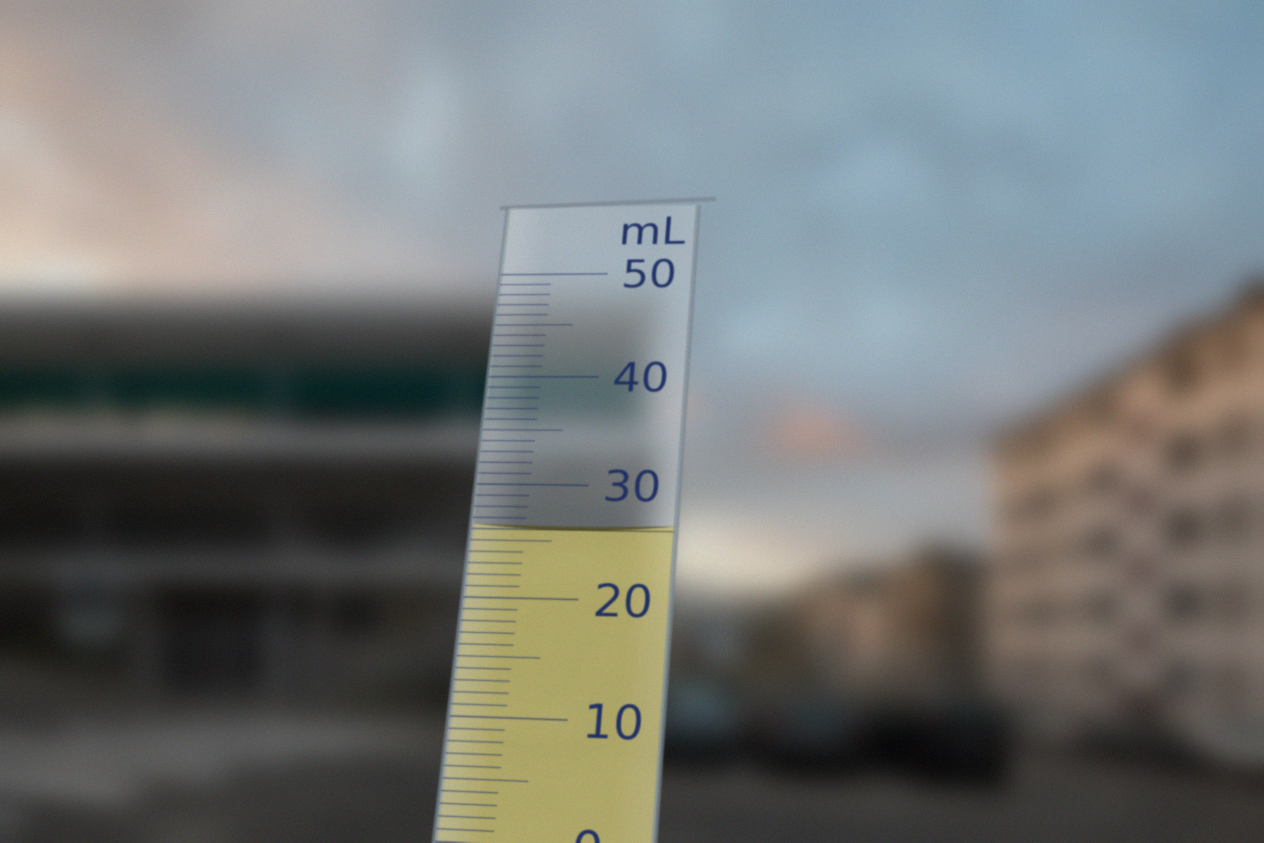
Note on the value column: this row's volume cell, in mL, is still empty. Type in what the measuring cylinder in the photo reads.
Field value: 26 mL
